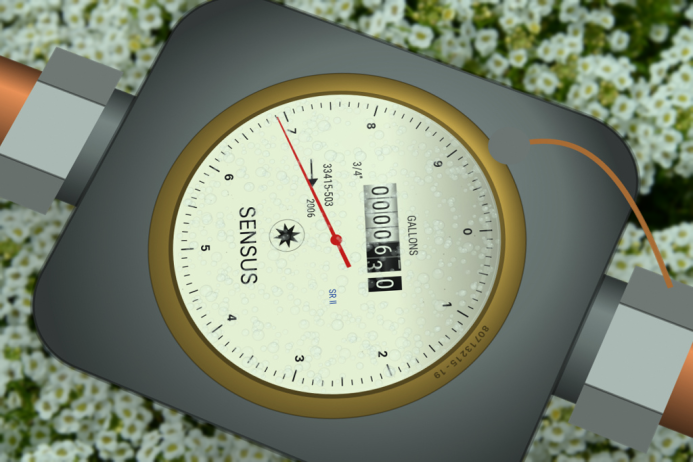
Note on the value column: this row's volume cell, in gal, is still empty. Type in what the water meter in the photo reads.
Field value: 626.9 gal
